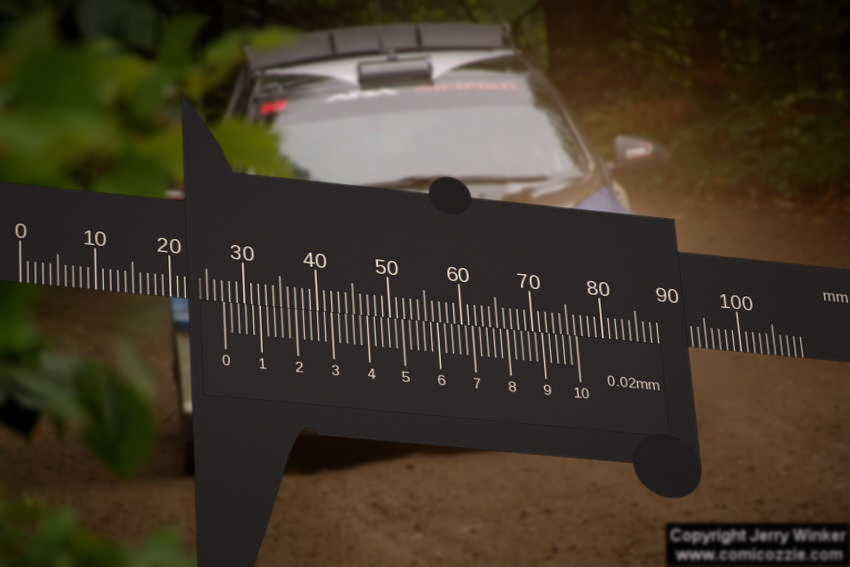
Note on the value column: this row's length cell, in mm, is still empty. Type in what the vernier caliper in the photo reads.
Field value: 27.2 mm
